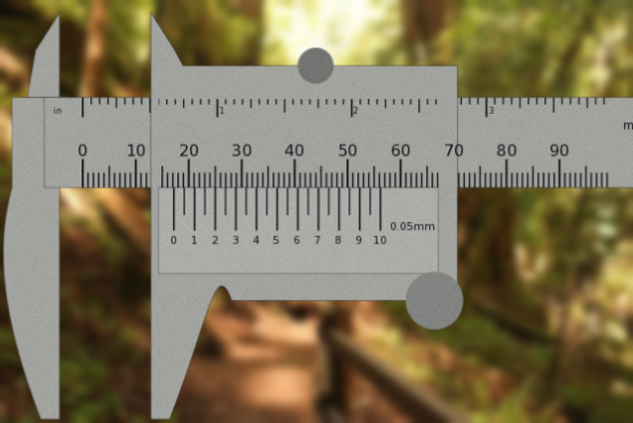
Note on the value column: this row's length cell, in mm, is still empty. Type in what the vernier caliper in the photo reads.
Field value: 17.2 mm
